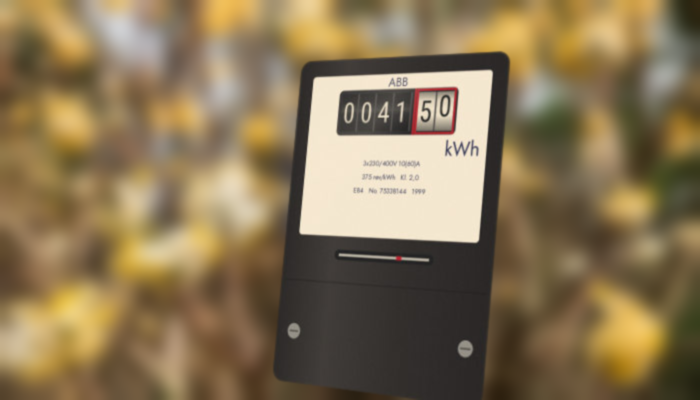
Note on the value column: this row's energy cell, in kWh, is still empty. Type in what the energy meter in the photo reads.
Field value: 41.50 kWh
